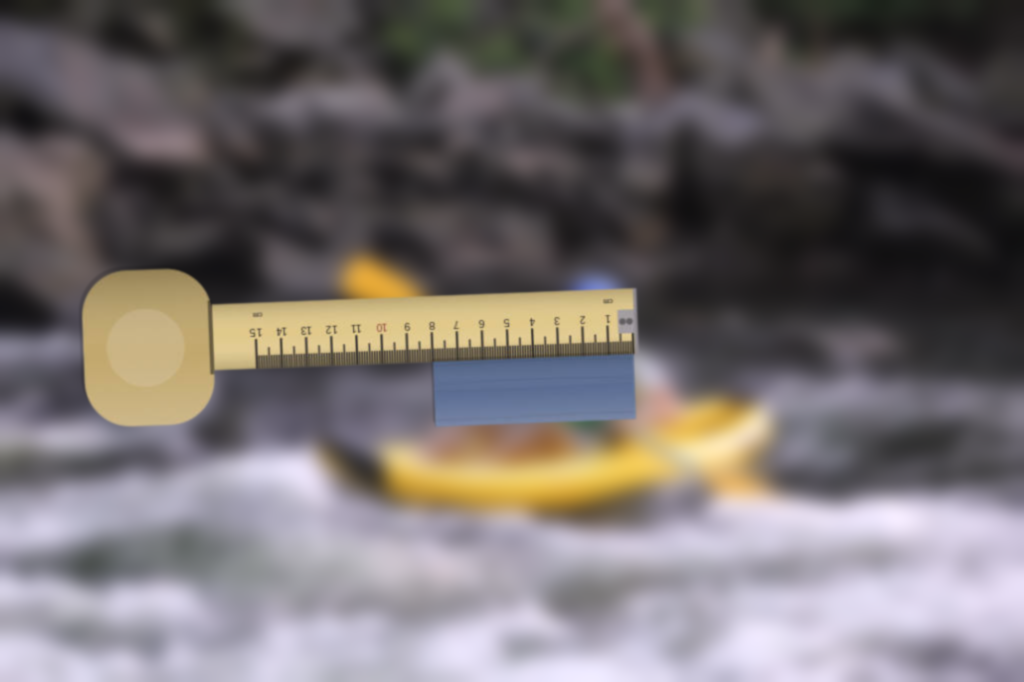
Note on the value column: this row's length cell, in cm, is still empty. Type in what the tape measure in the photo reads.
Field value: 8 cm
